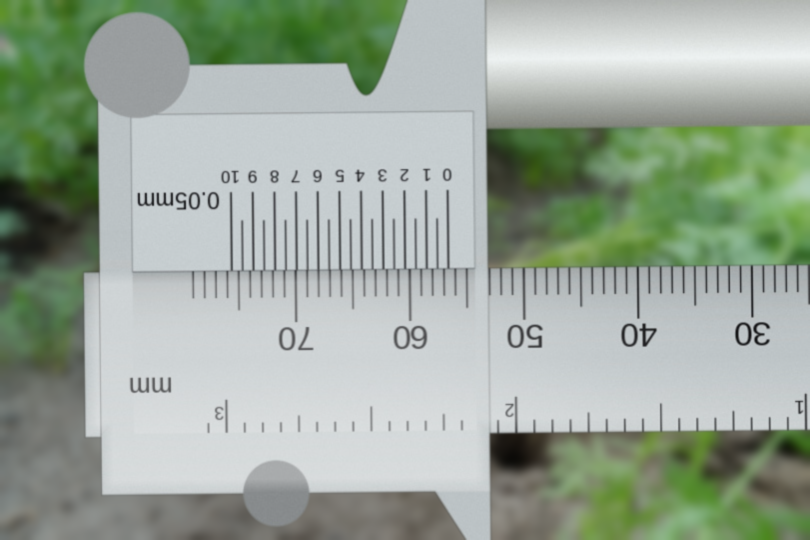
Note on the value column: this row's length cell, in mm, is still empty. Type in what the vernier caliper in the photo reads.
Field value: 56.6 mm
